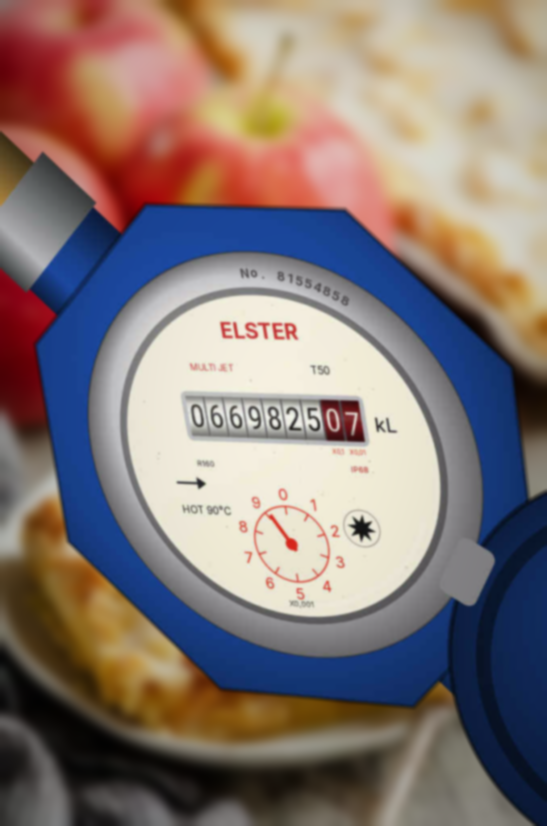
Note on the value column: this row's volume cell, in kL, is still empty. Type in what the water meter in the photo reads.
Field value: 669825.069 kL
